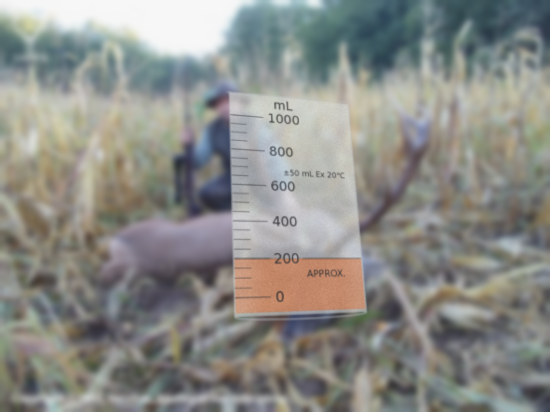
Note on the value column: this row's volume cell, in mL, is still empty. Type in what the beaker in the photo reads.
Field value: 200 mL
